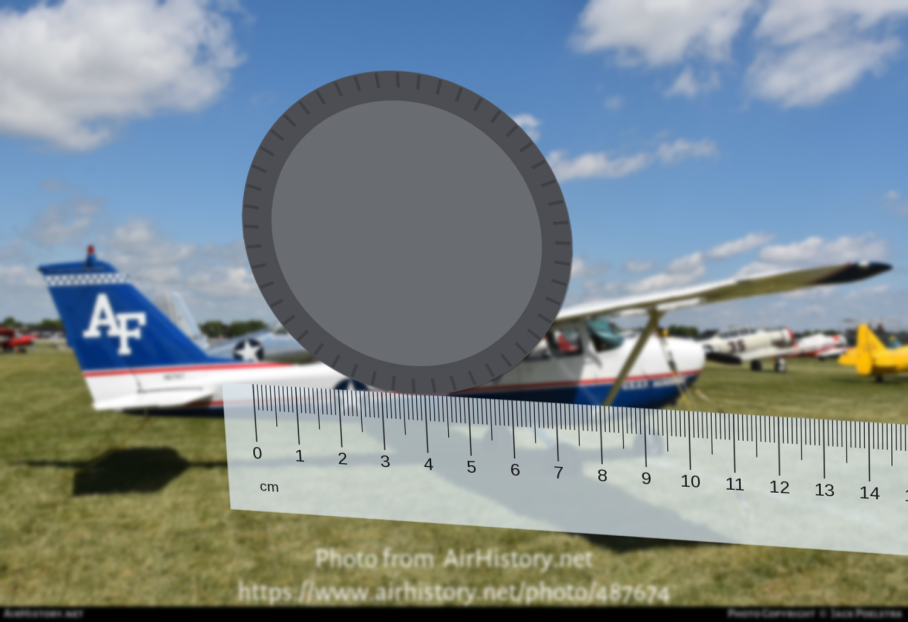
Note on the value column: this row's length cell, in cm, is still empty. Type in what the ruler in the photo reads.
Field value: 7.5 cm
